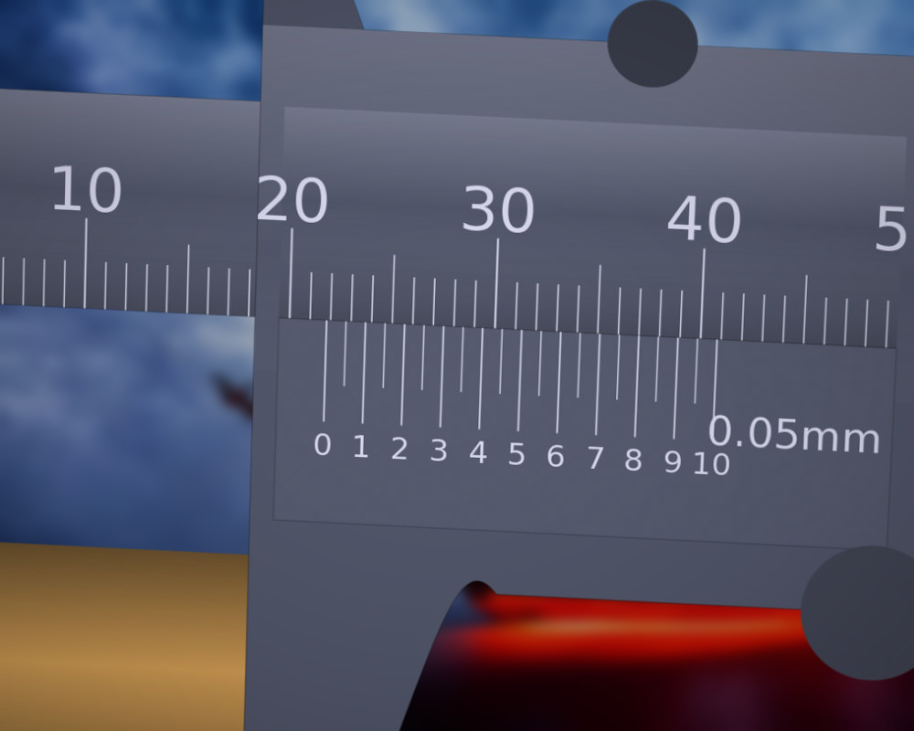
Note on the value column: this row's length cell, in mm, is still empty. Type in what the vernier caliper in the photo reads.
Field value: 21.8 mm
